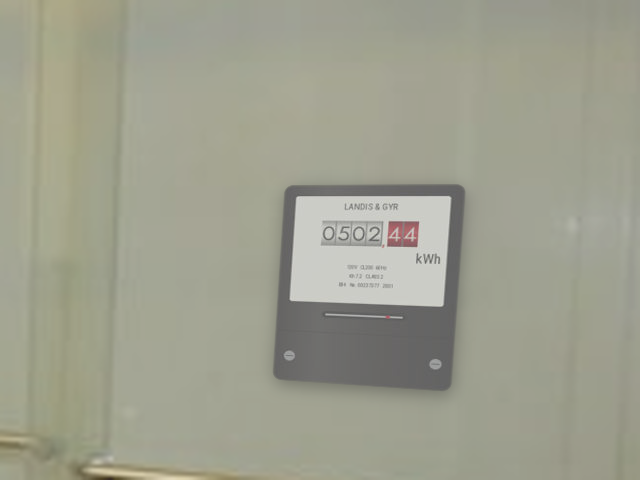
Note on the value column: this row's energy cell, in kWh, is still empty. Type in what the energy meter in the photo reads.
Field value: 502.44 kWh
